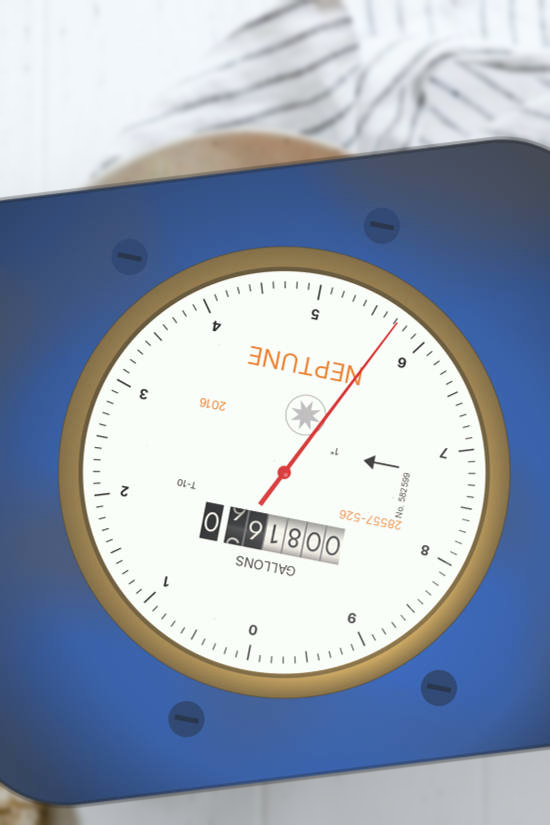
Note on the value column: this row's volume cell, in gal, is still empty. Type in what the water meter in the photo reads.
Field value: 81655.7 gal
